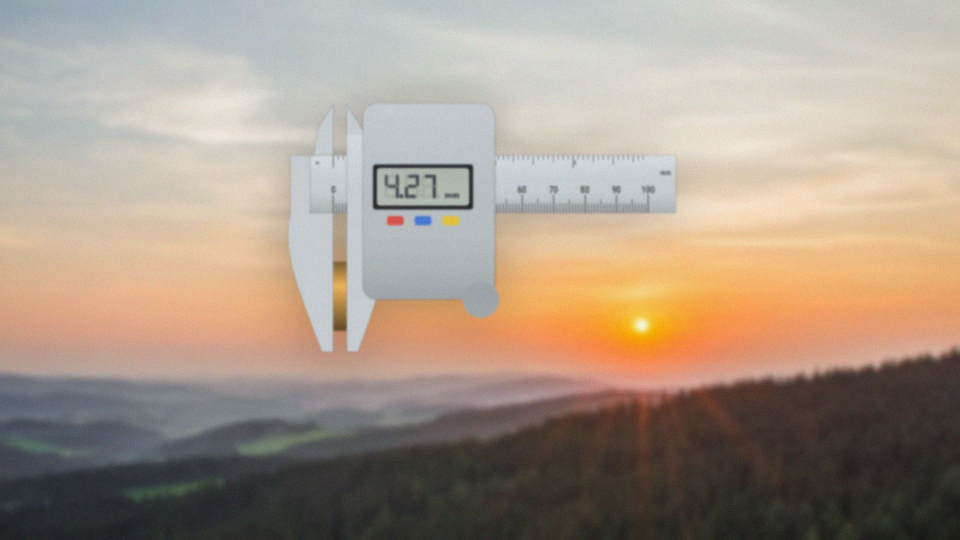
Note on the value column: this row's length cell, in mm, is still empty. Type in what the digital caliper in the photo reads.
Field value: 4.27 mm
